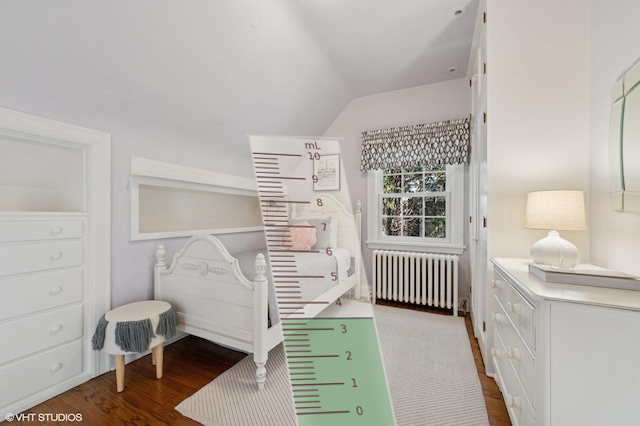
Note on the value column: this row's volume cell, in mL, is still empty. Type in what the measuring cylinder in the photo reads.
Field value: 3.4 mL
